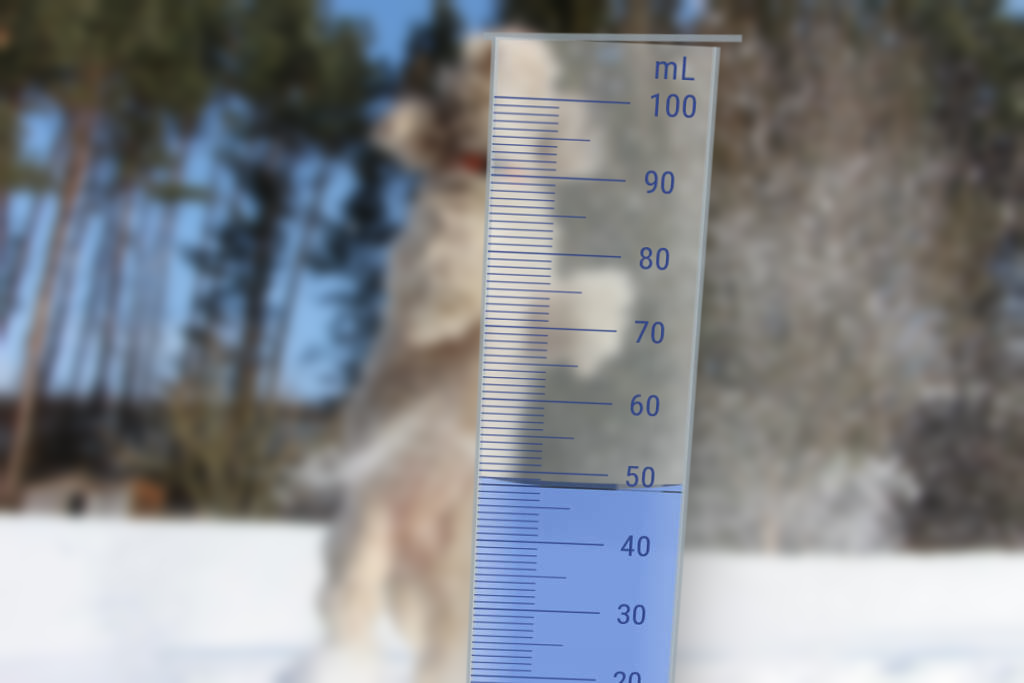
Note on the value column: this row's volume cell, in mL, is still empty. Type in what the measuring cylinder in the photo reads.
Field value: 48 mL
